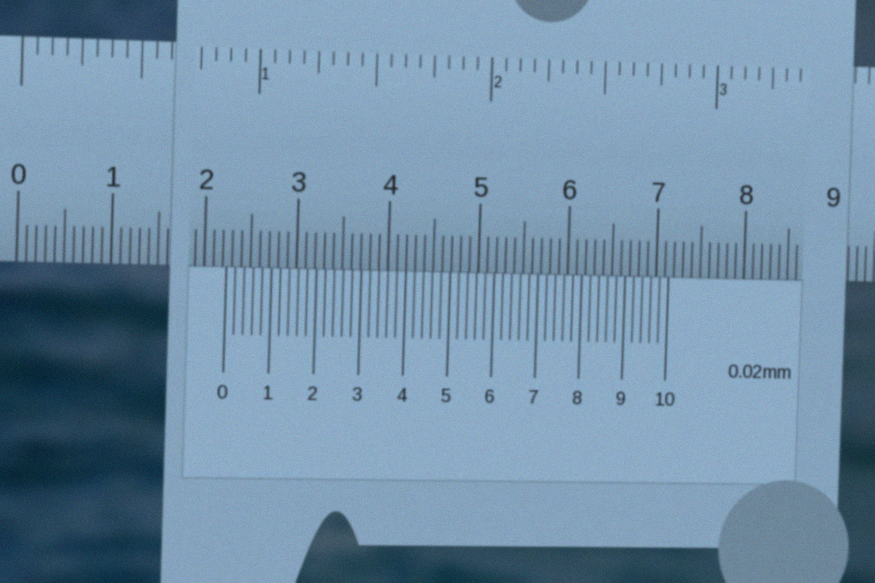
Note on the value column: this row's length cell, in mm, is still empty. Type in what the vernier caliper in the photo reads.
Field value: 22.4 mm
